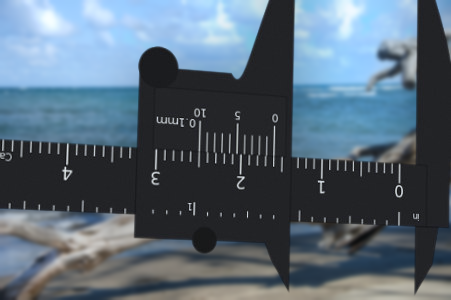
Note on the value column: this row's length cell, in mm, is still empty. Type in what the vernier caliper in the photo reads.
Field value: 16.0 mm
